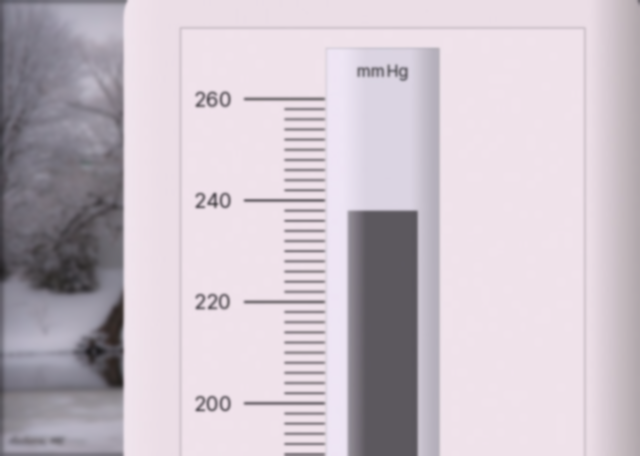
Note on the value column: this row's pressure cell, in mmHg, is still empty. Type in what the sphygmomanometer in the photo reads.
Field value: 238 mmHg
